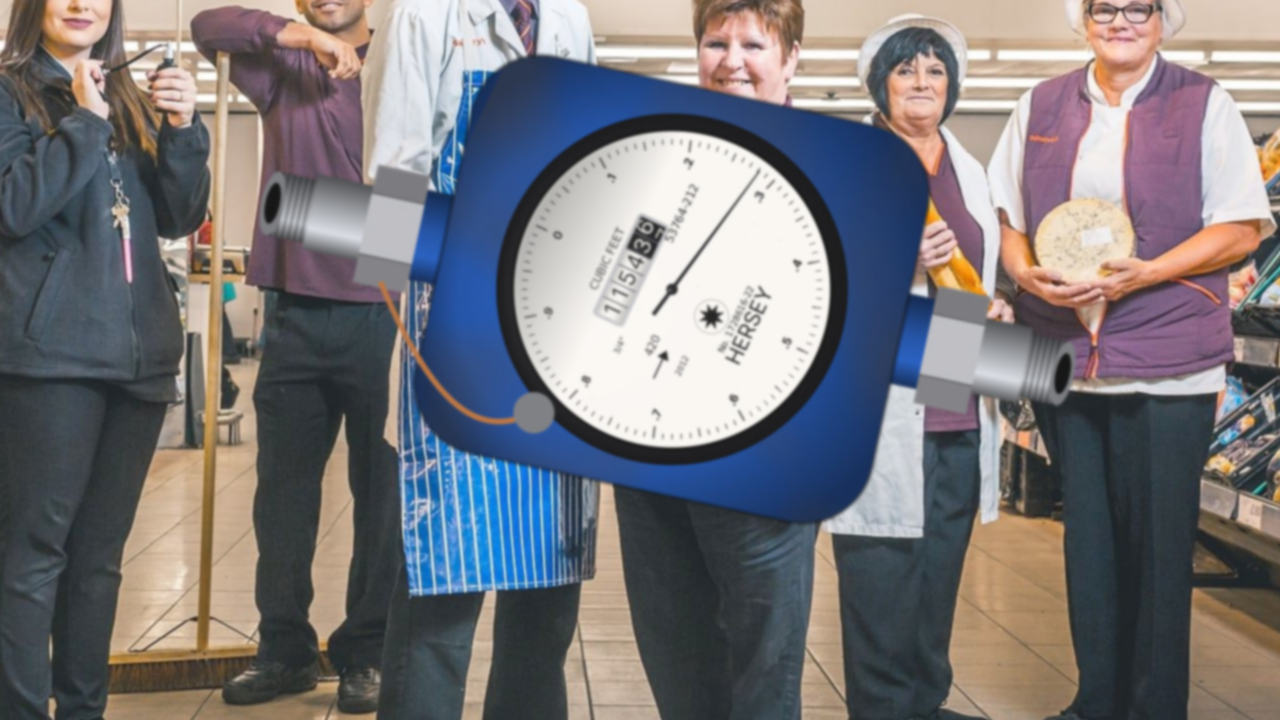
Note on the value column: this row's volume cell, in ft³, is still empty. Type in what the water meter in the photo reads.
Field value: 115436.28 ft³
